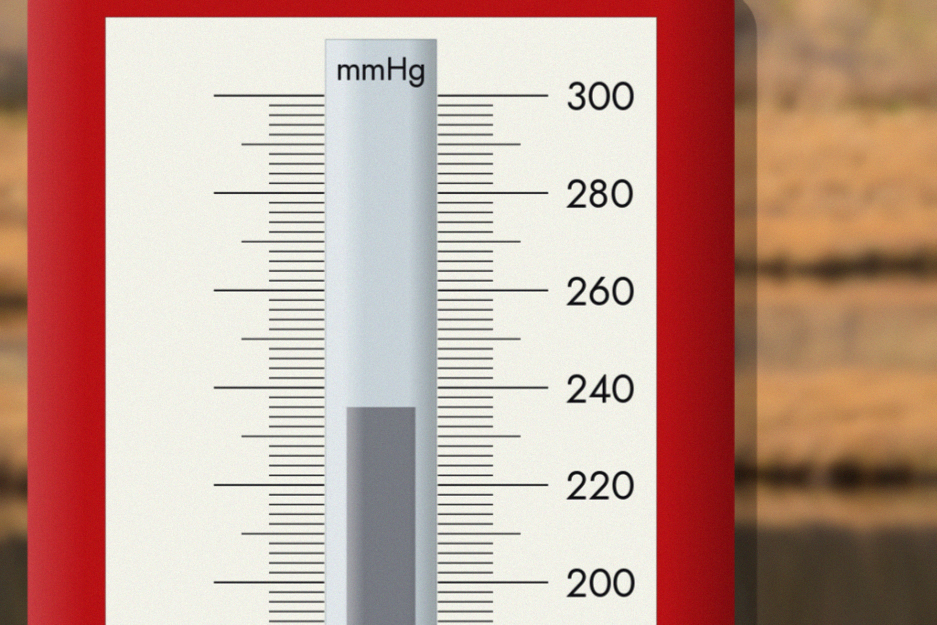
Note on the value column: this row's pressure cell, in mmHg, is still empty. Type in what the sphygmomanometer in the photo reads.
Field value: 236 mmHg
